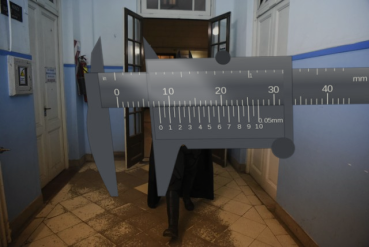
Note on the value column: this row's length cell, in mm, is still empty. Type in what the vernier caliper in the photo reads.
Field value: 8.0 mm
